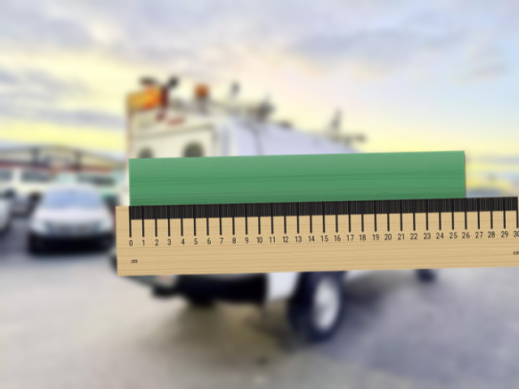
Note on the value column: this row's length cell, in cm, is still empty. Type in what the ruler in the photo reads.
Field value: 26 cm
